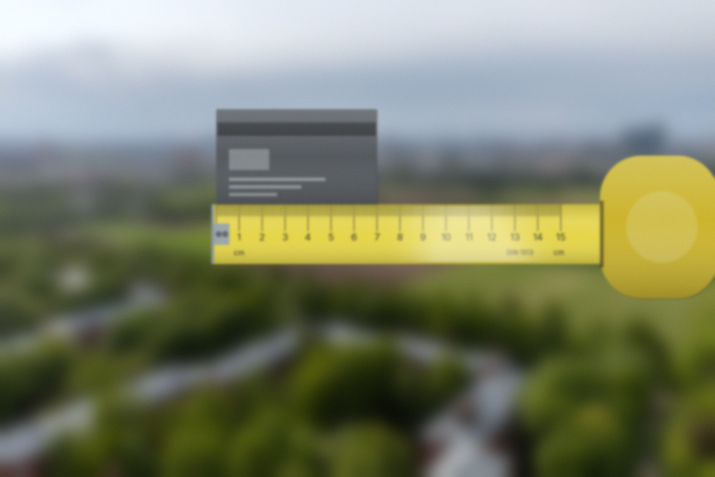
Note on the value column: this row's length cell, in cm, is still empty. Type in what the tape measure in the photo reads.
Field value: 7 cm
